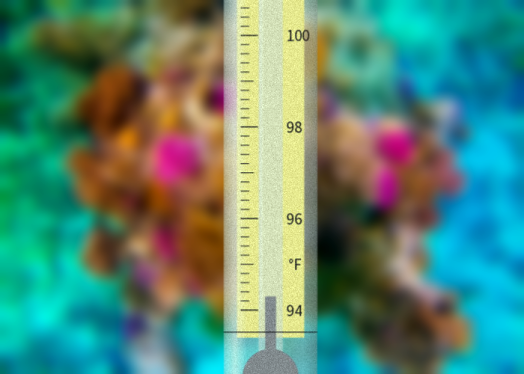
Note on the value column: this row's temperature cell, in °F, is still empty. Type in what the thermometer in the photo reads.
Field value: 94.3 °F
